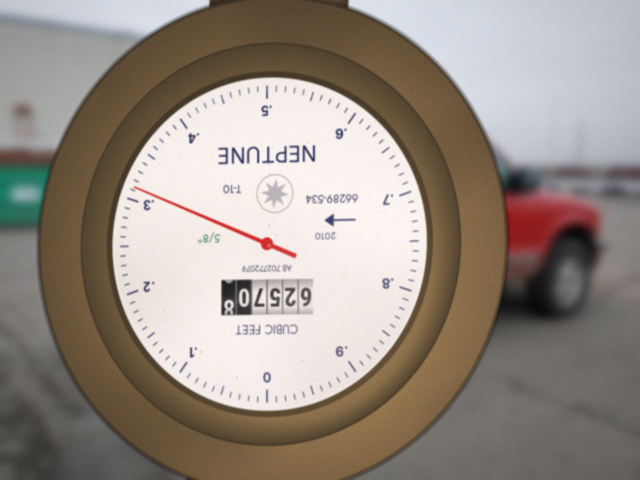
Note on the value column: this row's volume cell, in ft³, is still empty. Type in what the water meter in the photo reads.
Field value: 625708.31 ft³
